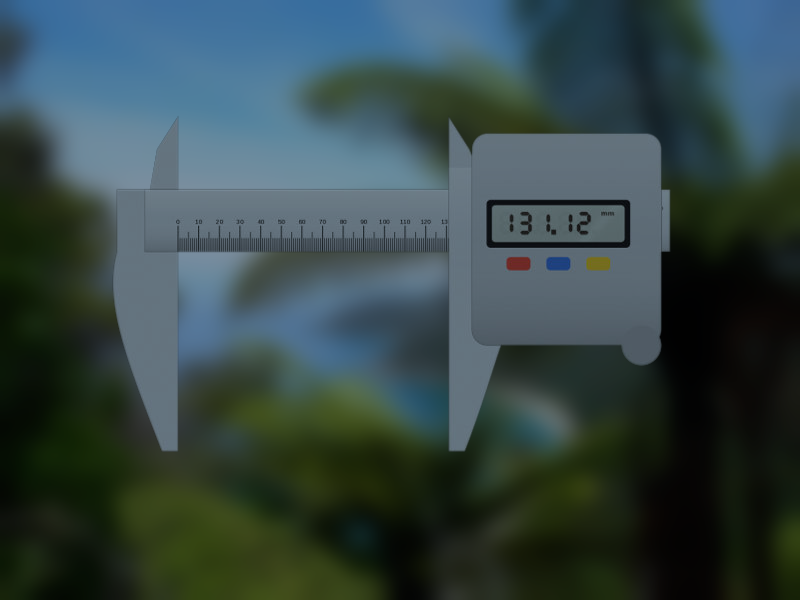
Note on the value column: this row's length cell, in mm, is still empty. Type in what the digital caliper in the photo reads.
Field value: 131.12 mm
